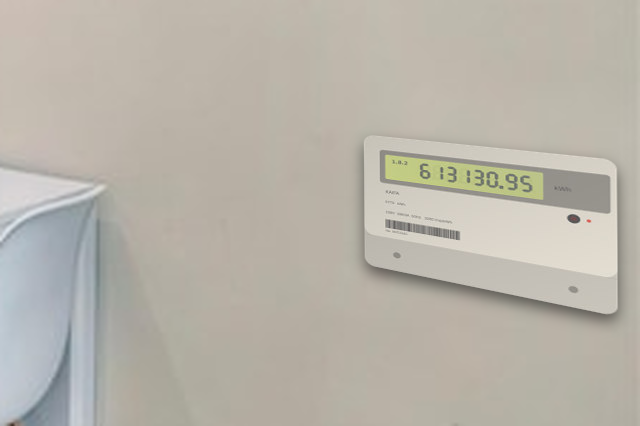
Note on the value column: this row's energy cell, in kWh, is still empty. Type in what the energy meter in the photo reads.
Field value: 613130.95 kWh
